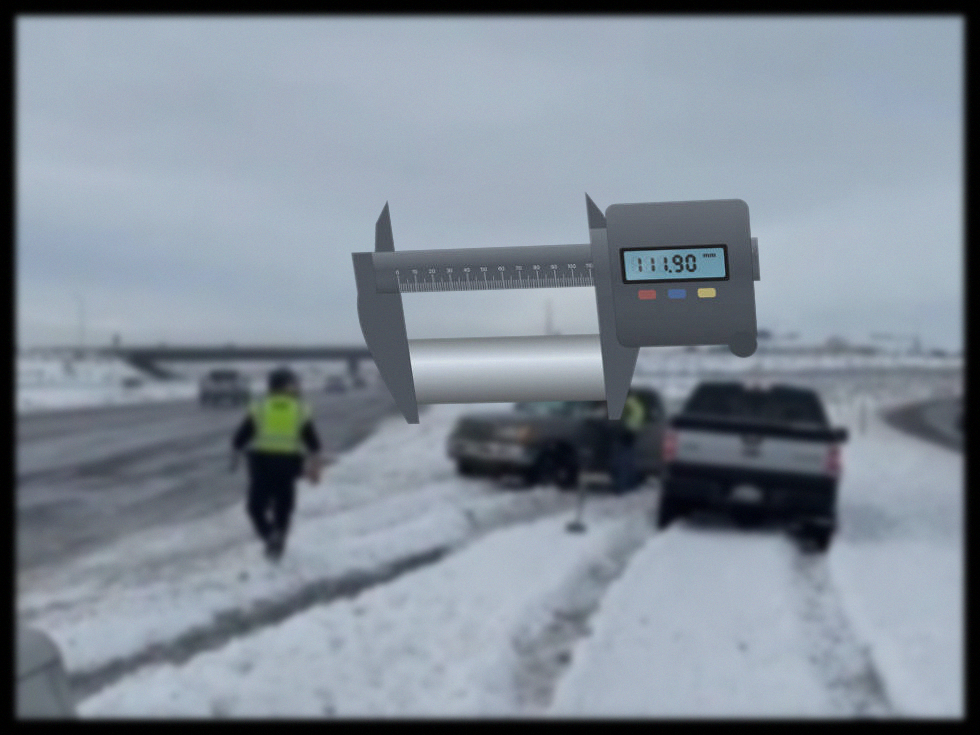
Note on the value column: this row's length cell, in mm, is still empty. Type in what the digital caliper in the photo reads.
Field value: 111.90 mm
